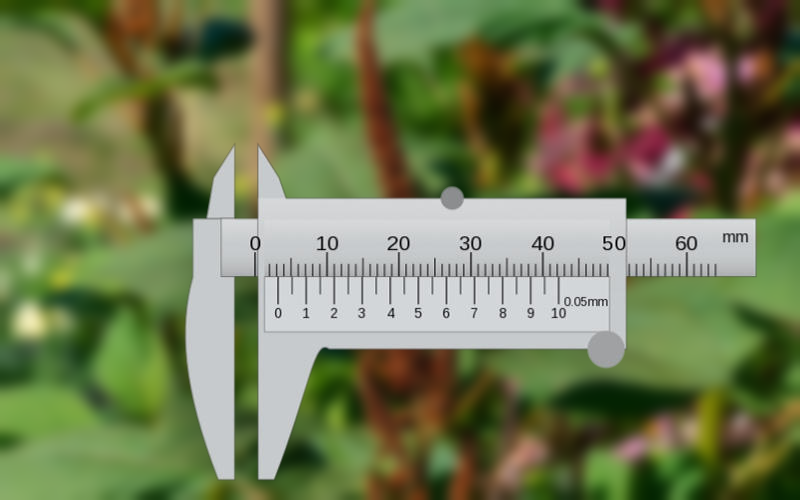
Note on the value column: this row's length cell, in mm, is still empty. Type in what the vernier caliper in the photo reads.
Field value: 3.2 mm
